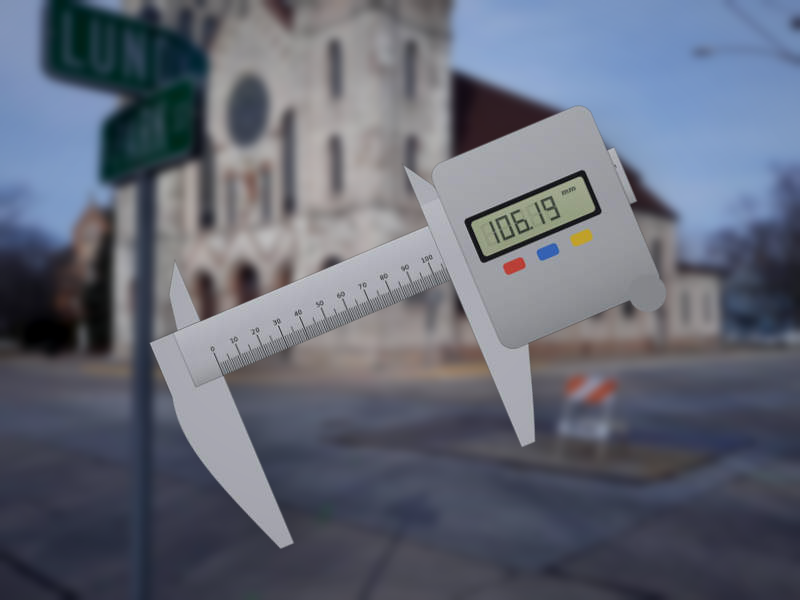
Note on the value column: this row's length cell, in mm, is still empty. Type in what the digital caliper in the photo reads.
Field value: 106.19 mm
